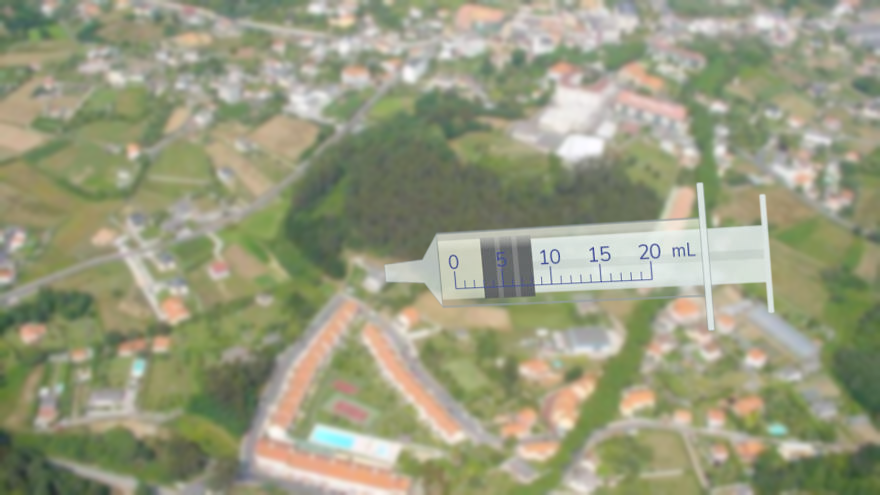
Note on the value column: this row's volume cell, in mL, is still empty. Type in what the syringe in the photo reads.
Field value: 3 mL
